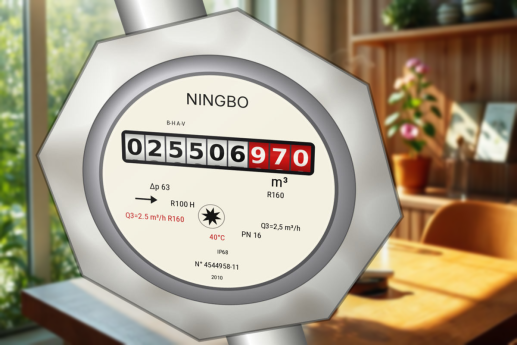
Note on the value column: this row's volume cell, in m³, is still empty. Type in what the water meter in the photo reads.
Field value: 25506.970 m³
